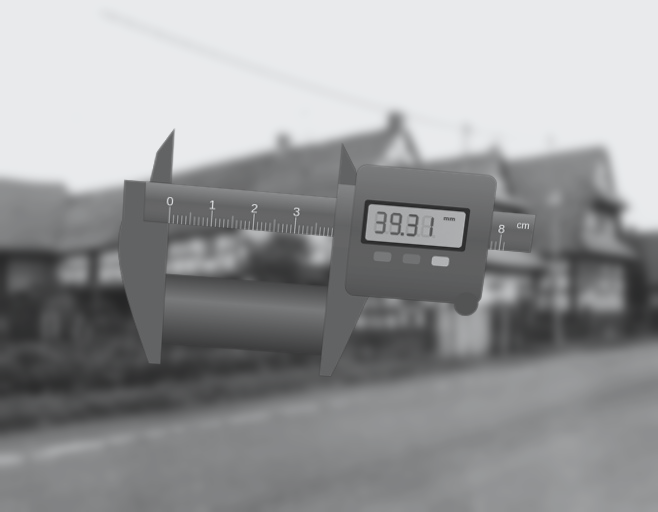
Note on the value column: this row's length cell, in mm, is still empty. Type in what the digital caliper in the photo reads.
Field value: 39.31 mm
